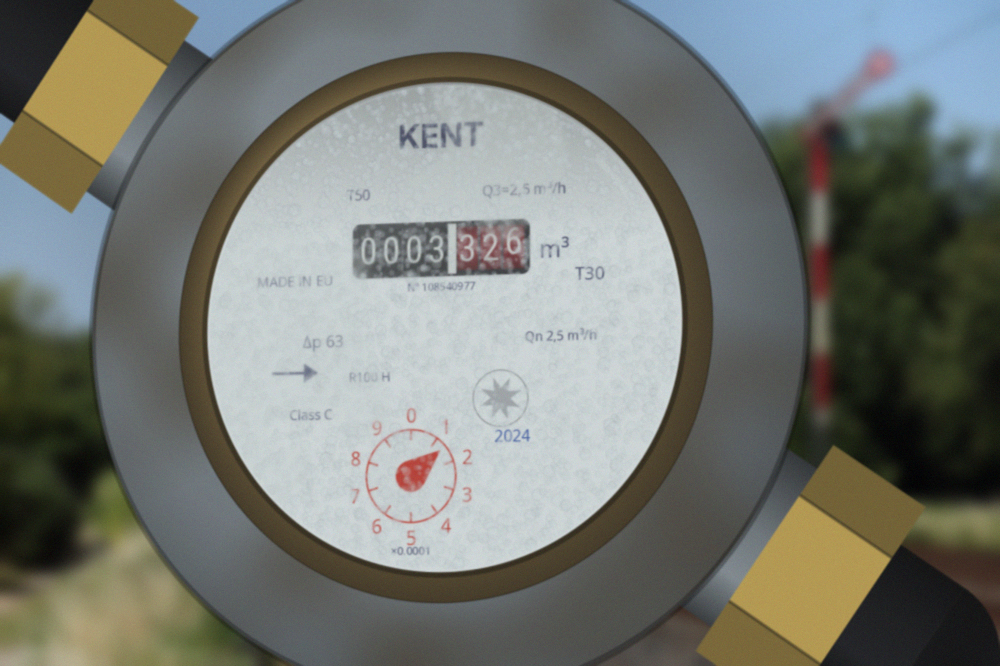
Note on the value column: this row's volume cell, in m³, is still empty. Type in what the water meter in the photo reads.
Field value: 3.3261 m³
